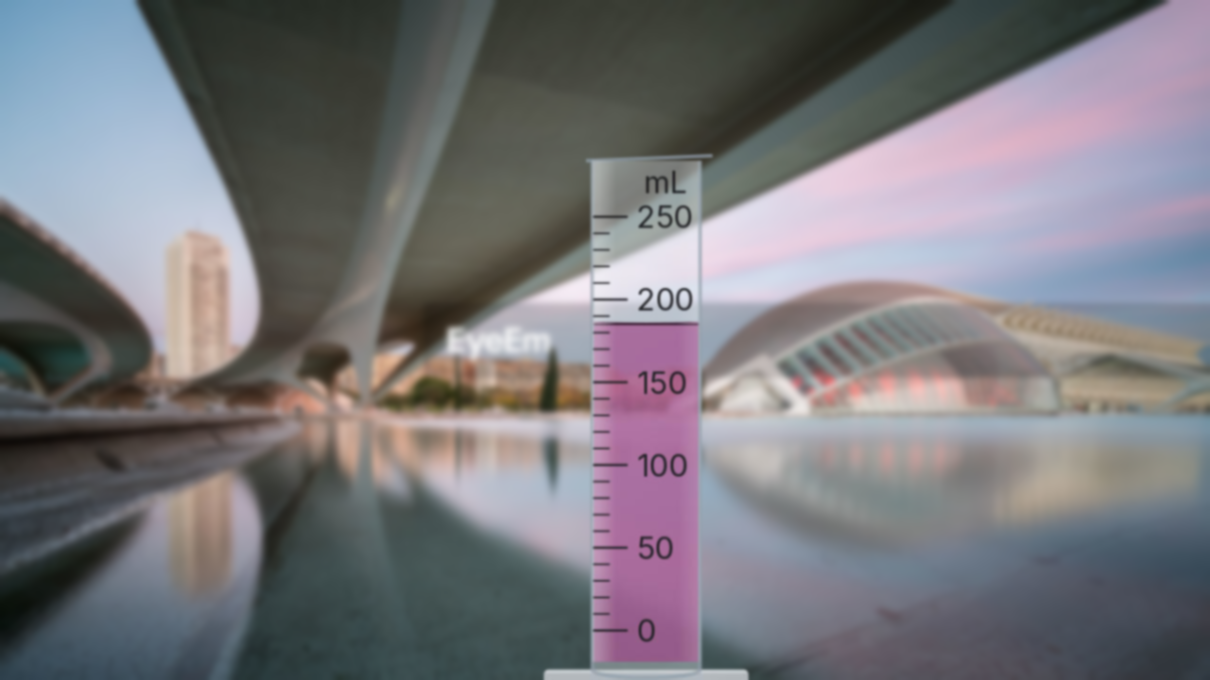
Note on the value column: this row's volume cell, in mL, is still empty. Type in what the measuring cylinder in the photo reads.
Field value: 185 mL
